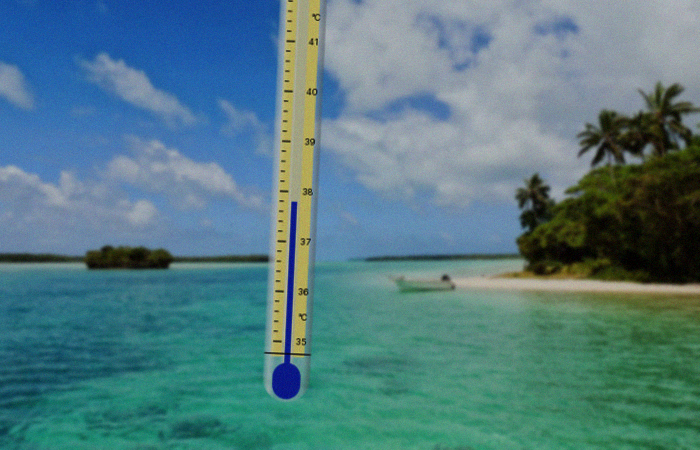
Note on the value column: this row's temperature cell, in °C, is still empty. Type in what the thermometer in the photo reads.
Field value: 37.8 °C
